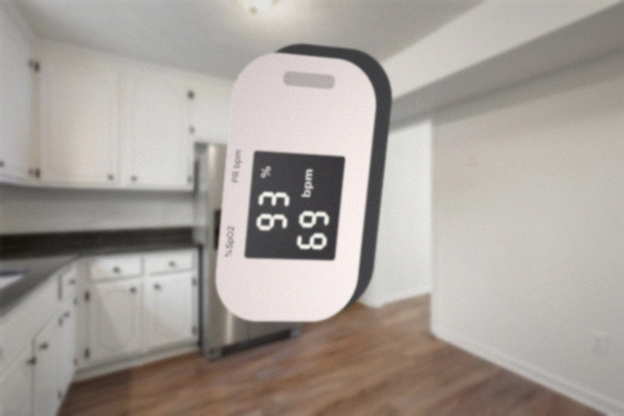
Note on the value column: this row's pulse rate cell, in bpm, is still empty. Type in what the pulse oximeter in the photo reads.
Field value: 69 bpm
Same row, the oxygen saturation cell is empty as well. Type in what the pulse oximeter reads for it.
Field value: 93 %
